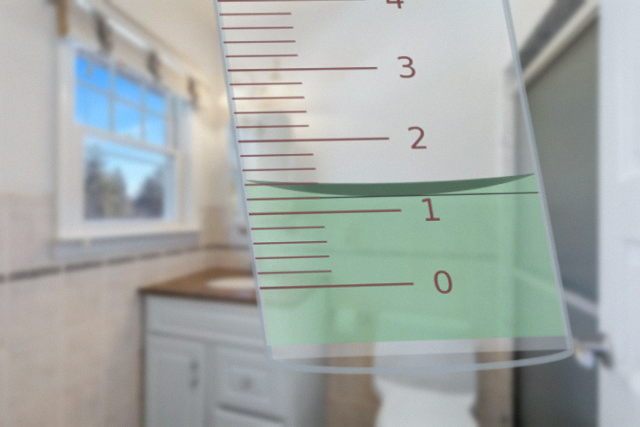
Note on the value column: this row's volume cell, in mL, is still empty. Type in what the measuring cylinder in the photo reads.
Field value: 1.2 mL
